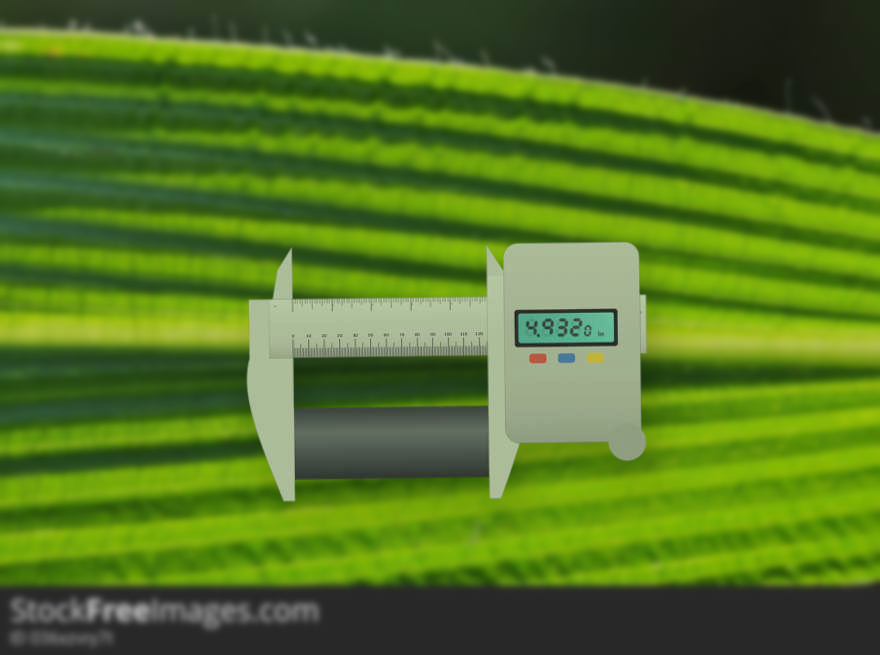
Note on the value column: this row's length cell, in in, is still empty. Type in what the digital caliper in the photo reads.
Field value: 4.9320 in
